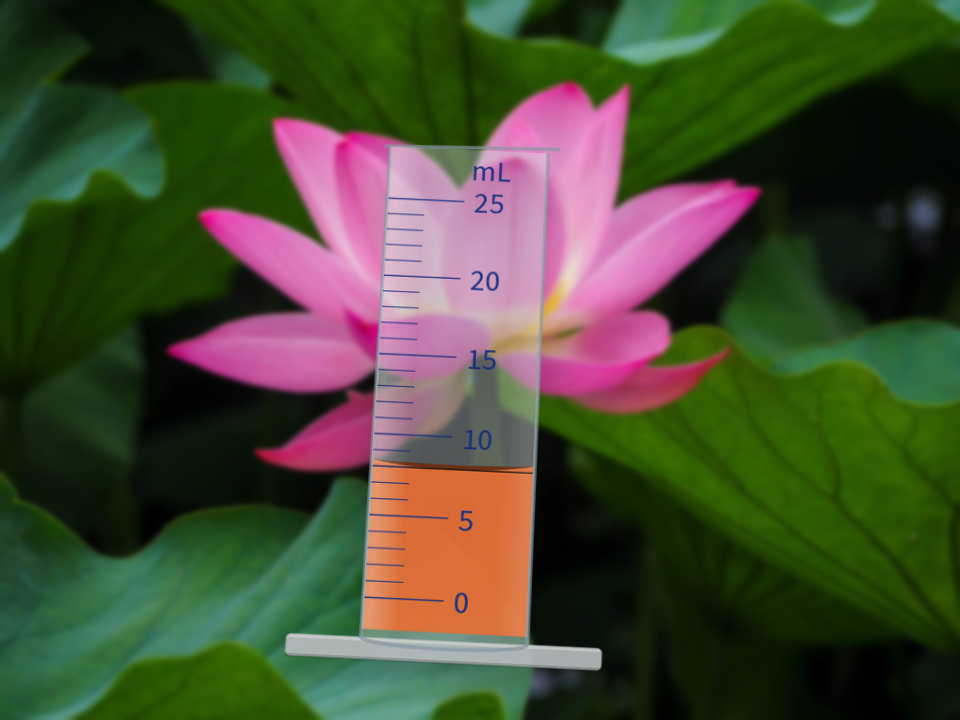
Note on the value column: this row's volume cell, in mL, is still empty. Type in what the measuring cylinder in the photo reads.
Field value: 8 mL
